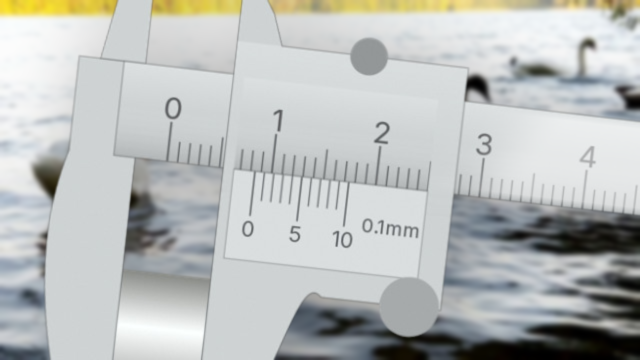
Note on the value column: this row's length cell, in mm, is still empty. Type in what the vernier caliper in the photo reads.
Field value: 8.4 mm
